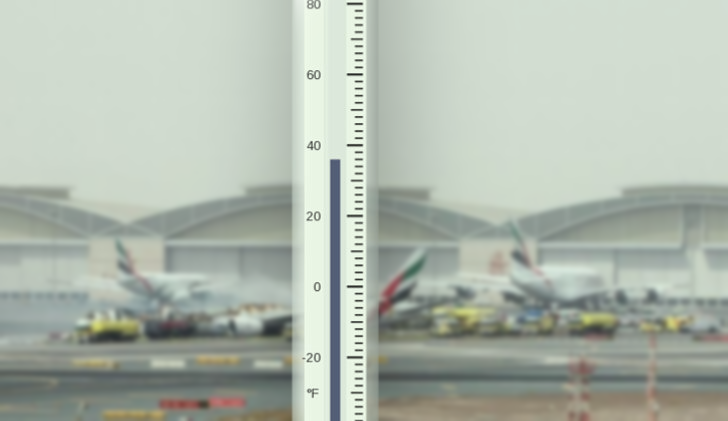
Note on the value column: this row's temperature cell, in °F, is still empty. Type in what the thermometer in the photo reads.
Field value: 36 °F
